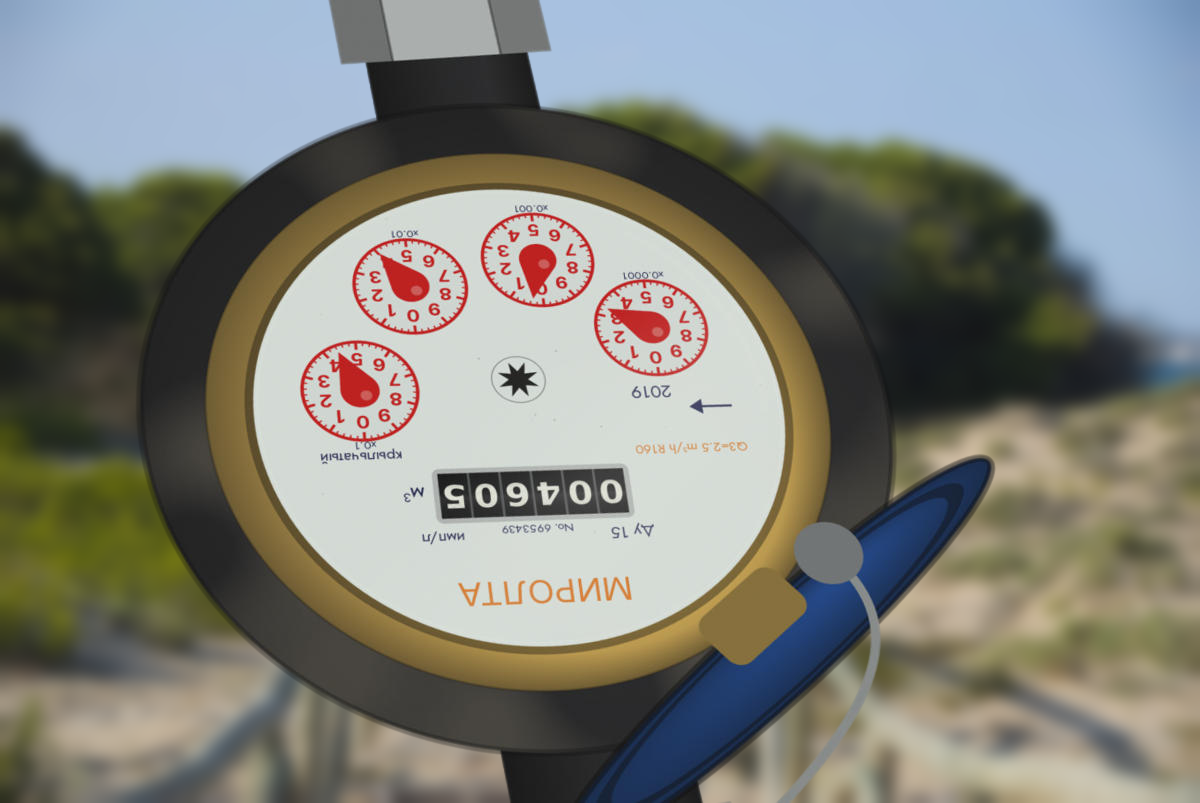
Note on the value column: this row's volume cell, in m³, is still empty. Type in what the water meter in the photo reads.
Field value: 4605.4403 m³
